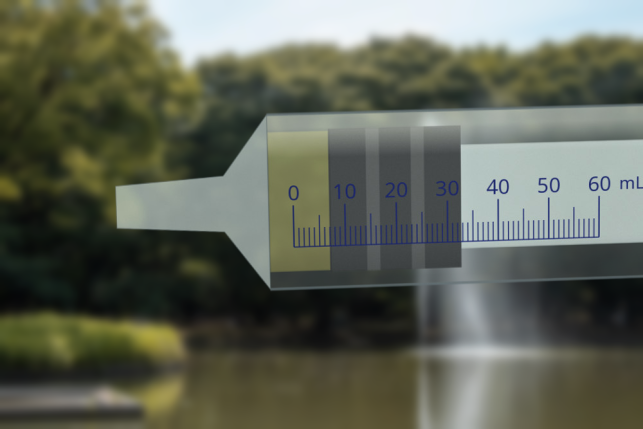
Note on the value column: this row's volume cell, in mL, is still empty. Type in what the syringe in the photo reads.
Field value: 7 mL
